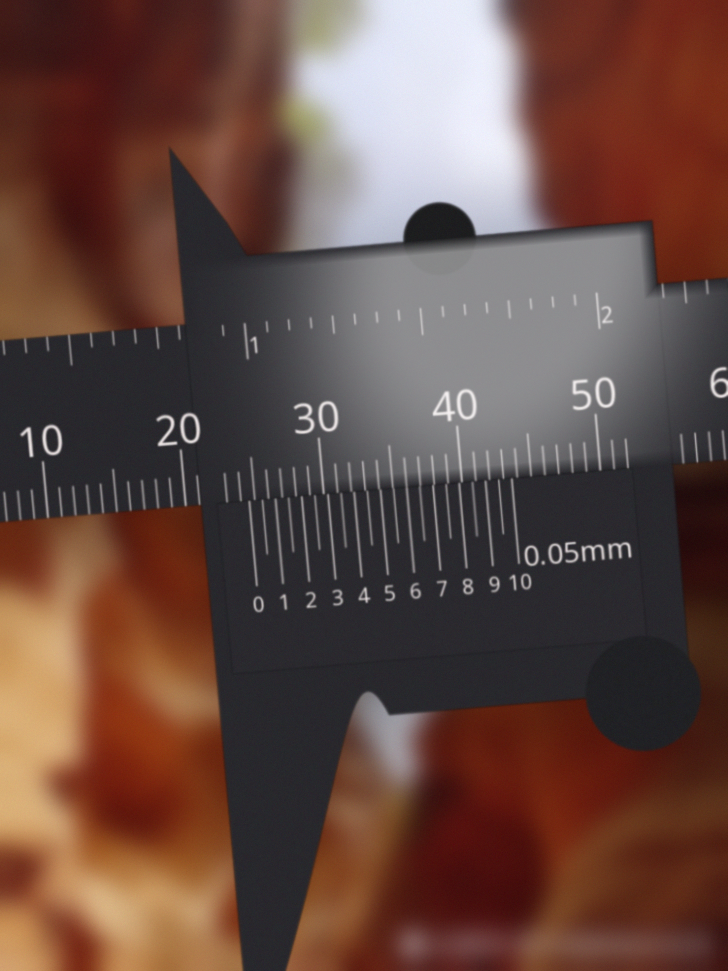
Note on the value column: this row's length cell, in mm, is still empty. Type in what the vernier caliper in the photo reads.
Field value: 24.6 mm
